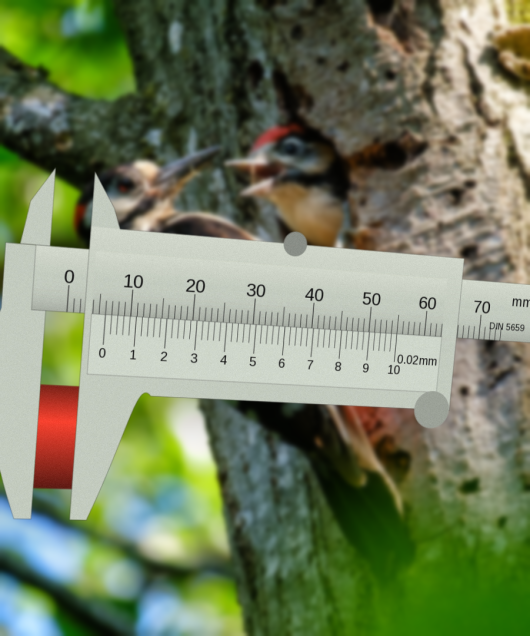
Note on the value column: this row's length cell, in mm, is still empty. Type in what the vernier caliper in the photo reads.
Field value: 6.0 mm
